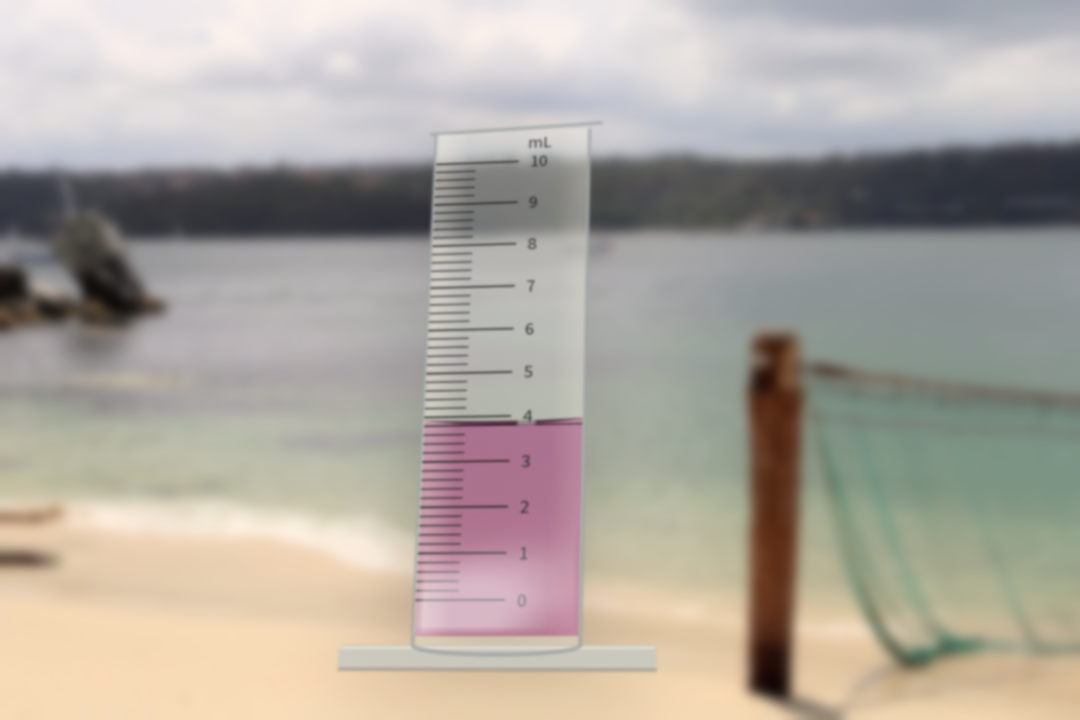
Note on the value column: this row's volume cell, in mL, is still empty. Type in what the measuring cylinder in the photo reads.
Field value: 3.8 mL
